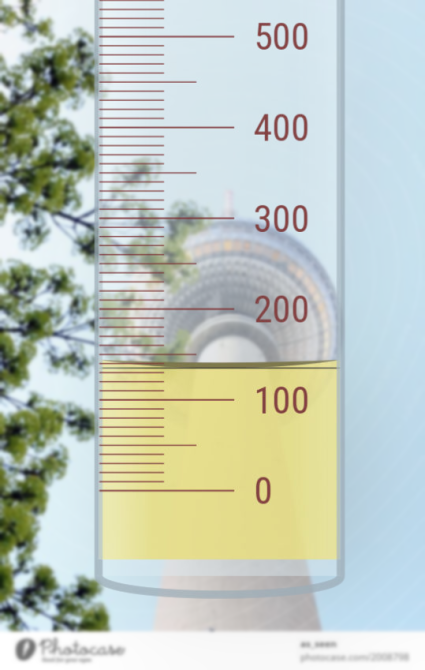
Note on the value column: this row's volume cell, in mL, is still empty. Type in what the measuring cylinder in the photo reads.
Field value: 135 mL
